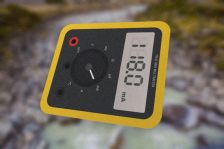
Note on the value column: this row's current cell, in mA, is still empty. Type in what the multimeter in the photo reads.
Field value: 118.0 mA
